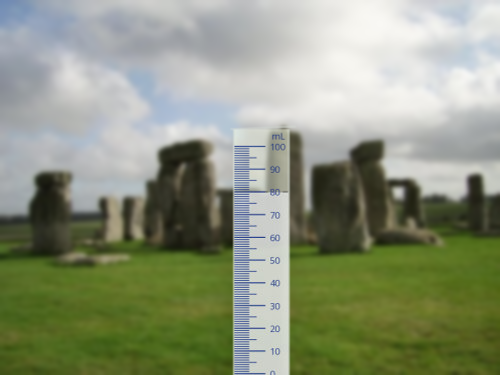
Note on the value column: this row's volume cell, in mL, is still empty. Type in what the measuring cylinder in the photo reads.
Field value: 80 mL
